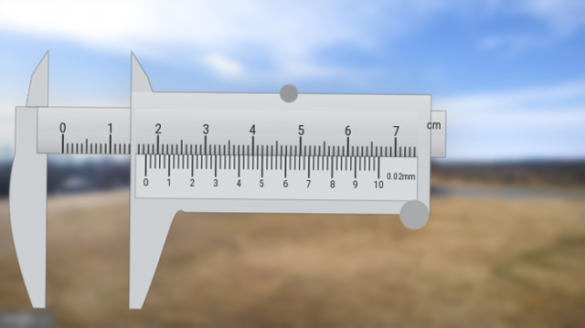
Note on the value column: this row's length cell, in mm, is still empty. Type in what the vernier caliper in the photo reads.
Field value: 17.5 mm
